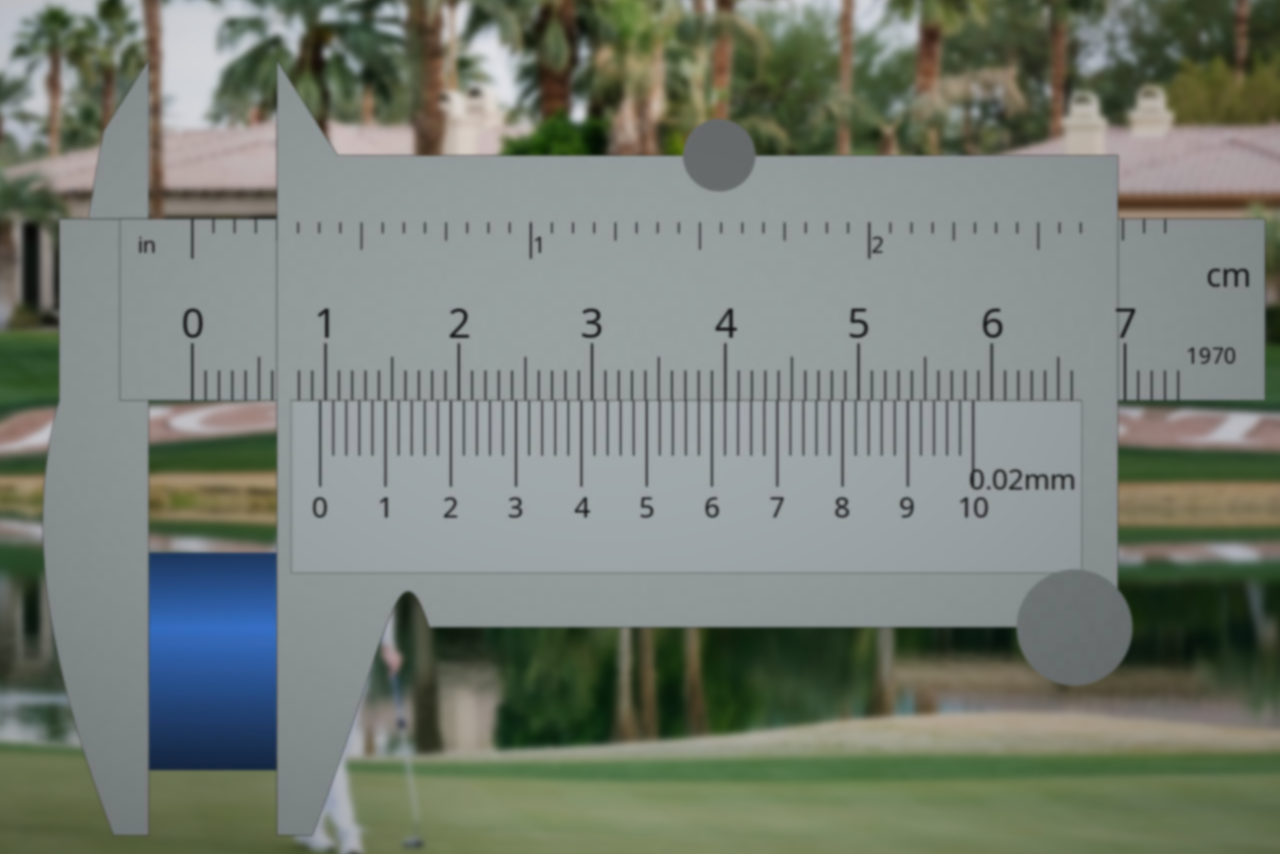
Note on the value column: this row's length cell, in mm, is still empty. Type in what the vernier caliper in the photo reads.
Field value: 9.6 mm
